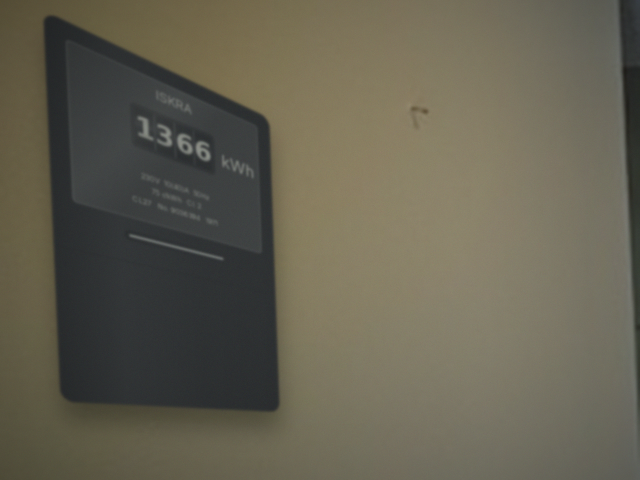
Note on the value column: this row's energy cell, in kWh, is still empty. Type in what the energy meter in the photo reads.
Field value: 1366 kWh
